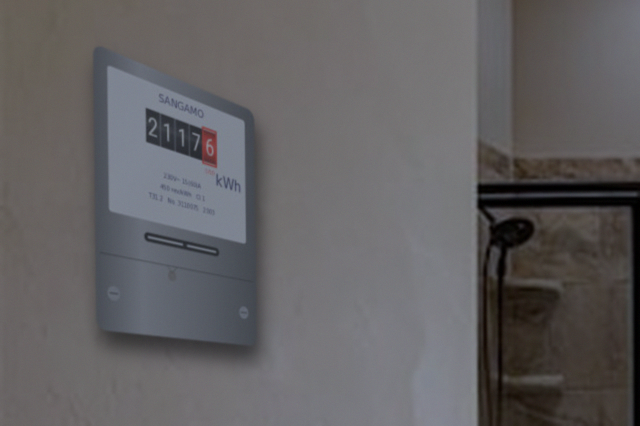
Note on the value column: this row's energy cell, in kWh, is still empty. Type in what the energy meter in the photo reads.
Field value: 2117.6 kWh
